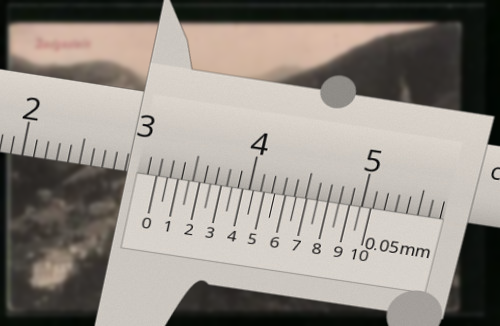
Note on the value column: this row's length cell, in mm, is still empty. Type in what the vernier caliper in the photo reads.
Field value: 31.8 mm
